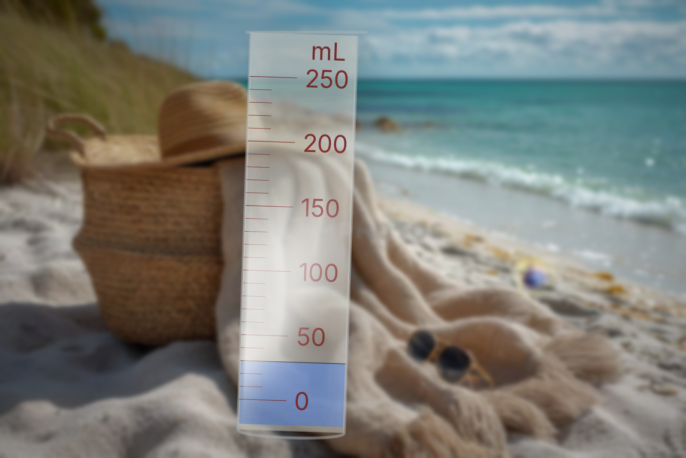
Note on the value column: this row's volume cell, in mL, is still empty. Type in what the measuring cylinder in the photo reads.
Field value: 30 mL
